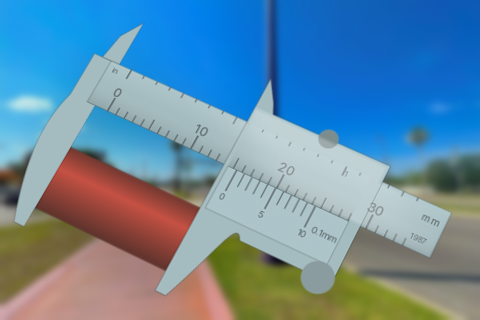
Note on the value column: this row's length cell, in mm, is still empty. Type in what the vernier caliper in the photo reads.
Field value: 15.4 mm
